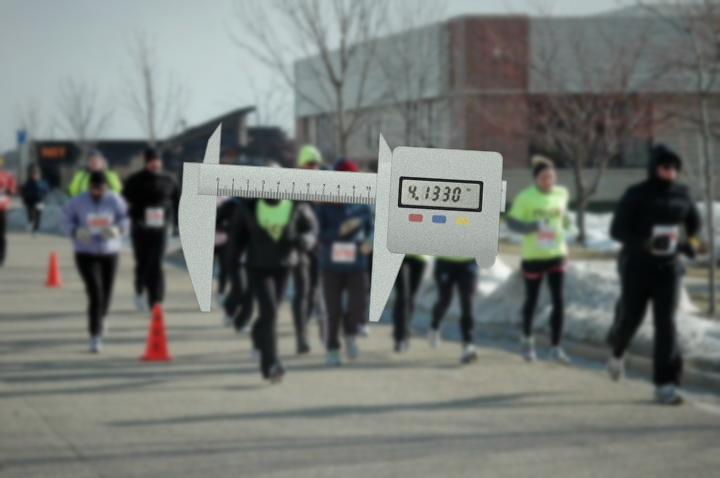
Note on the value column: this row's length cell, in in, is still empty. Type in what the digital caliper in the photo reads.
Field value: 4.1330 in
